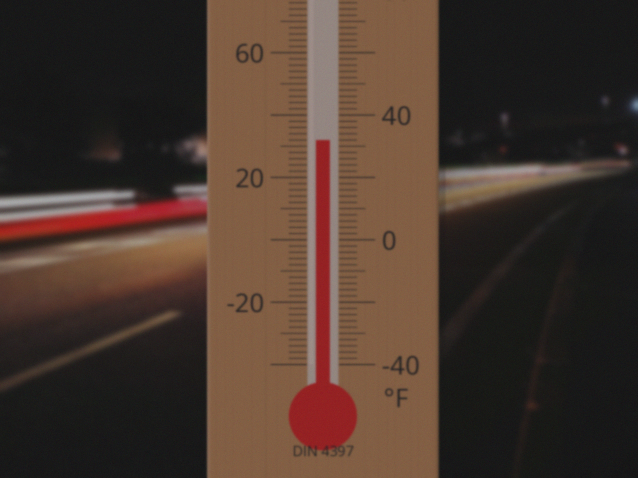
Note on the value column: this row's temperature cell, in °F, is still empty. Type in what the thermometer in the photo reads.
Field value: 32 °F
